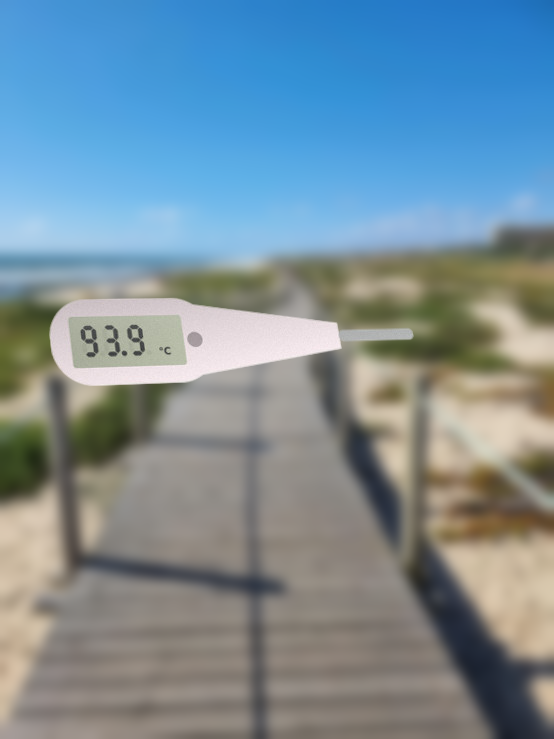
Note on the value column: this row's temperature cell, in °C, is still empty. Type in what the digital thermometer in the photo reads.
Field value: 93.9 °C
